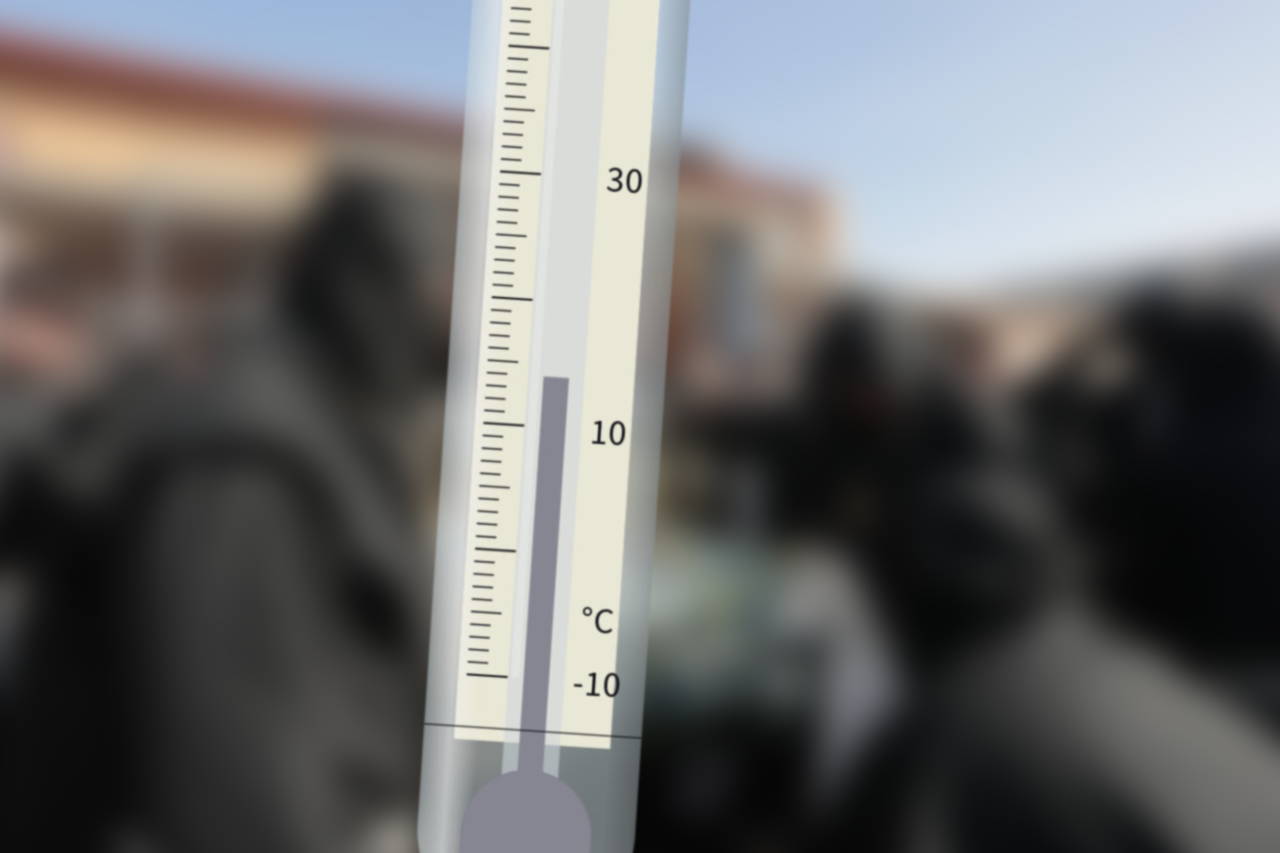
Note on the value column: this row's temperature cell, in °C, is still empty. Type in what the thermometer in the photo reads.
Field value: 14 °C
